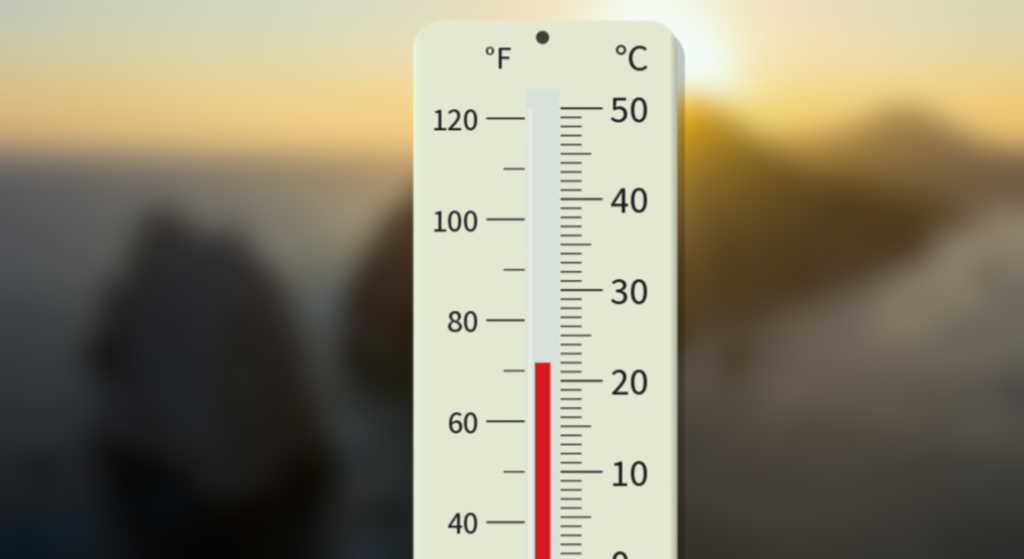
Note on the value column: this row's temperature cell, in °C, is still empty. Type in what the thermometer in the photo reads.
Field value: 22 °C
